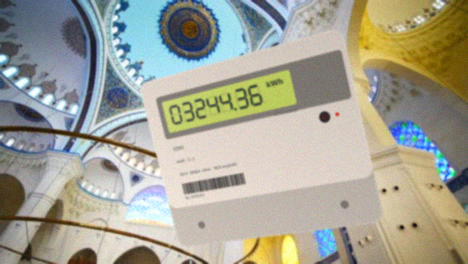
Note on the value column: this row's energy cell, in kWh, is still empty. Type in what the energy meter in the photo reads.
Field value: 3244.36 kWh
